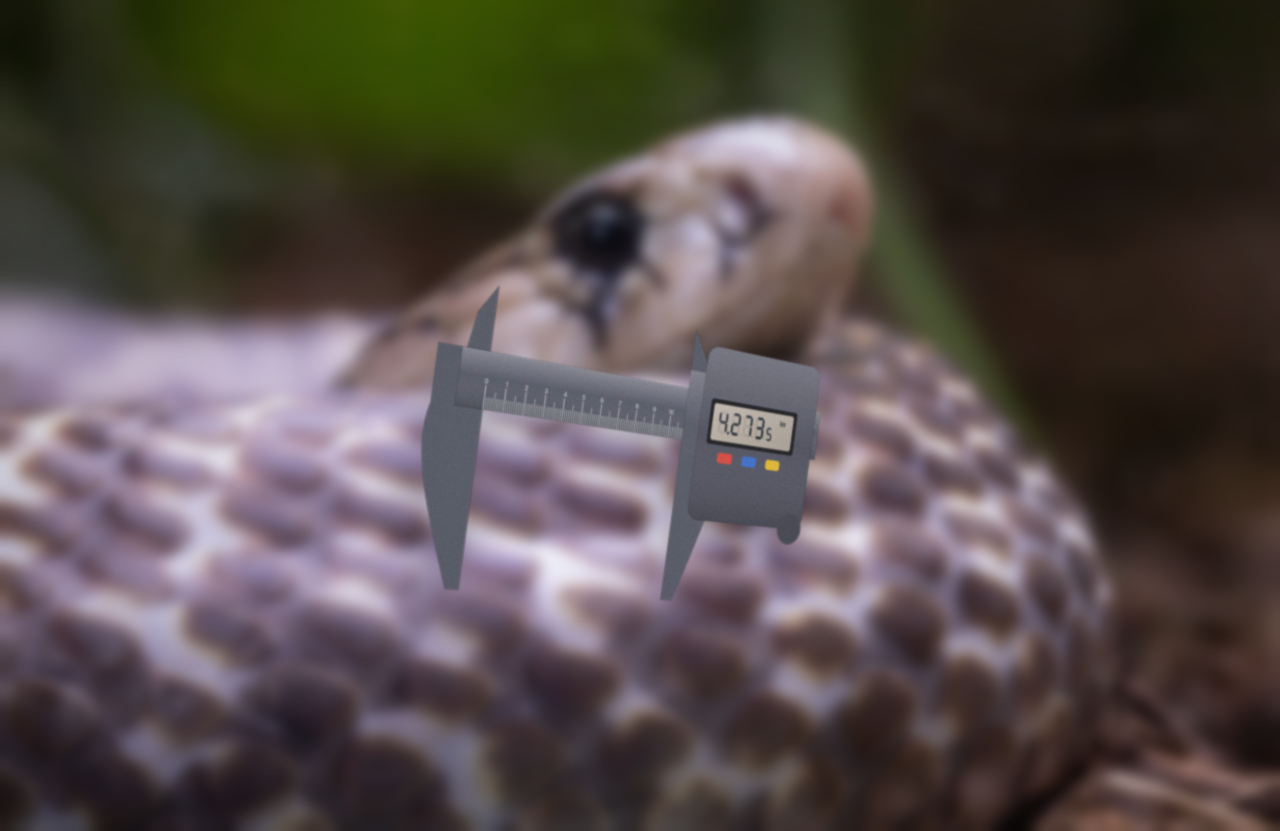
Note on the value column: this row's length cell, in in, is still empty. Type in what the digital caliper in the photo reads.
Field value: 4.2735 in
